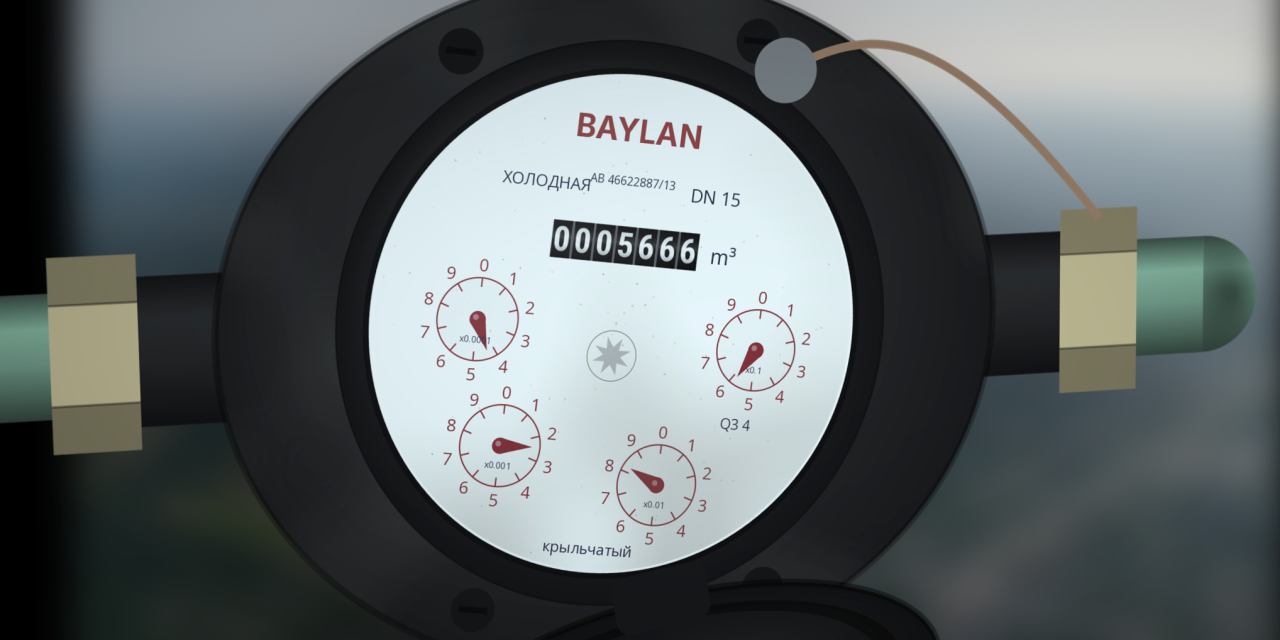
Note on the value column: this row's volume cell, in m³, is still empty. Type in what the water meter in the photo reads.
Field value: 5666.5824 m³
